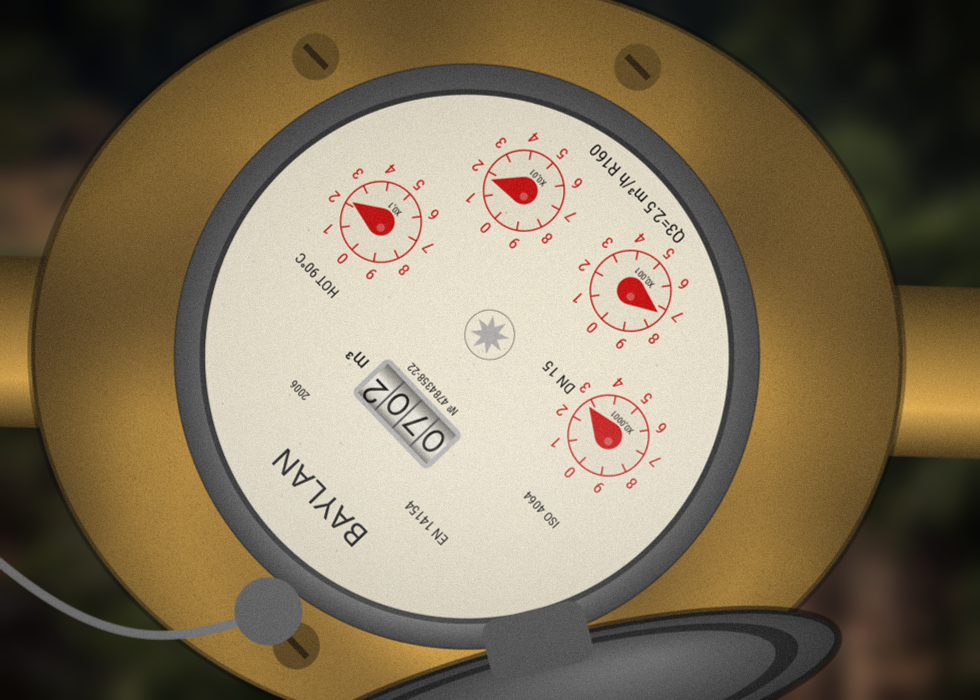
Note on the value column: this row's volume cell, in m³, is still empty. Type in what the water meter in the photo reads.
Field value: 702.2172 m³
